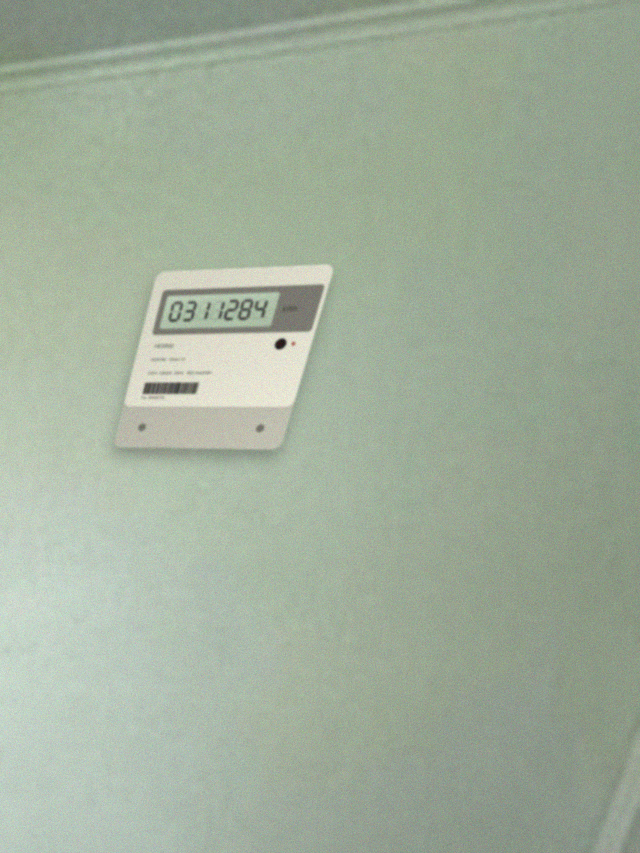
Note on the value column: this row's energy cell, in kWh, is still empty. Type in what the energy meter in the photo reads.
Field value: 311284 kWh
